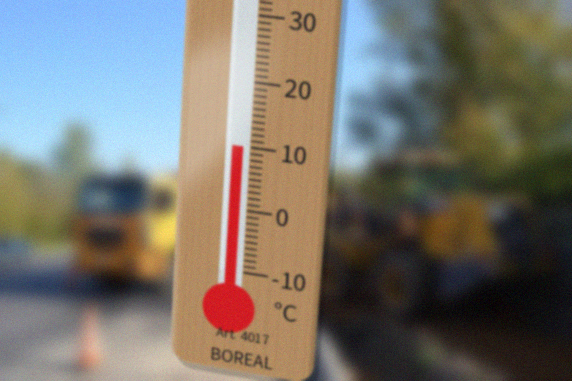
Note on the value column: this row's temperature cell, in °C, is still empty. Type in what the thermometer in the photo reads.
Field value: 10 °C
